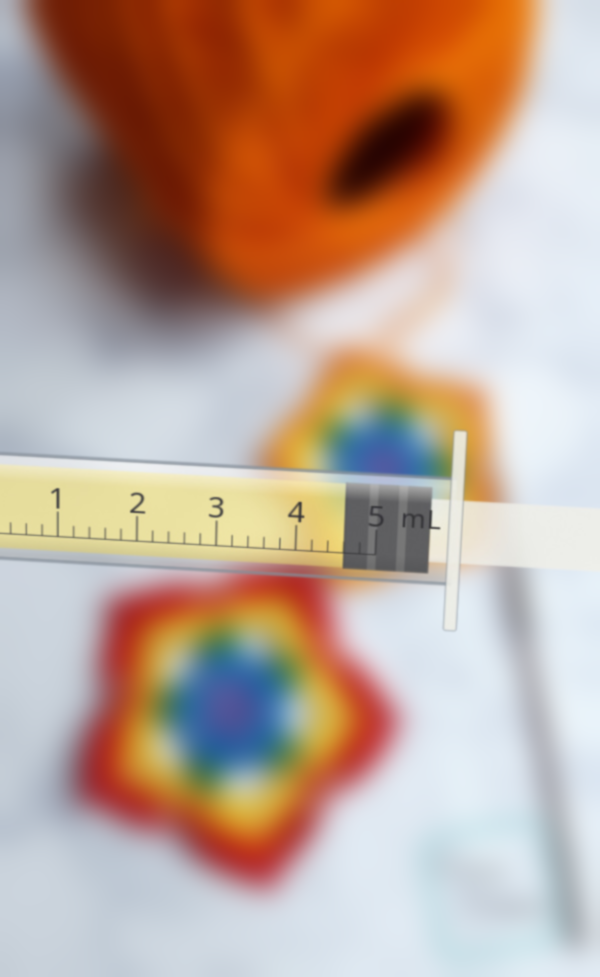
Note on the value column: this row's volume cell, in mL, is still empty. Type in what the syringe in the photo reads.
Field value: 4.6 mL
